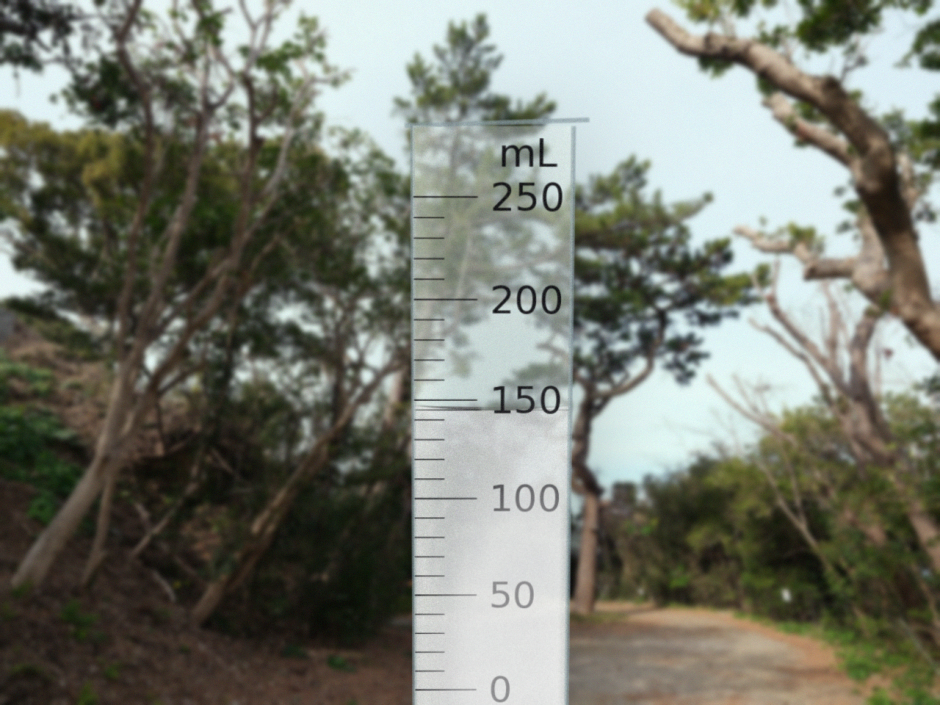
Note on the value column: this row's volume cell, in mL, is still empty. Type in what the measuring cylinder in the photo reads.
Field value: 145 mL
